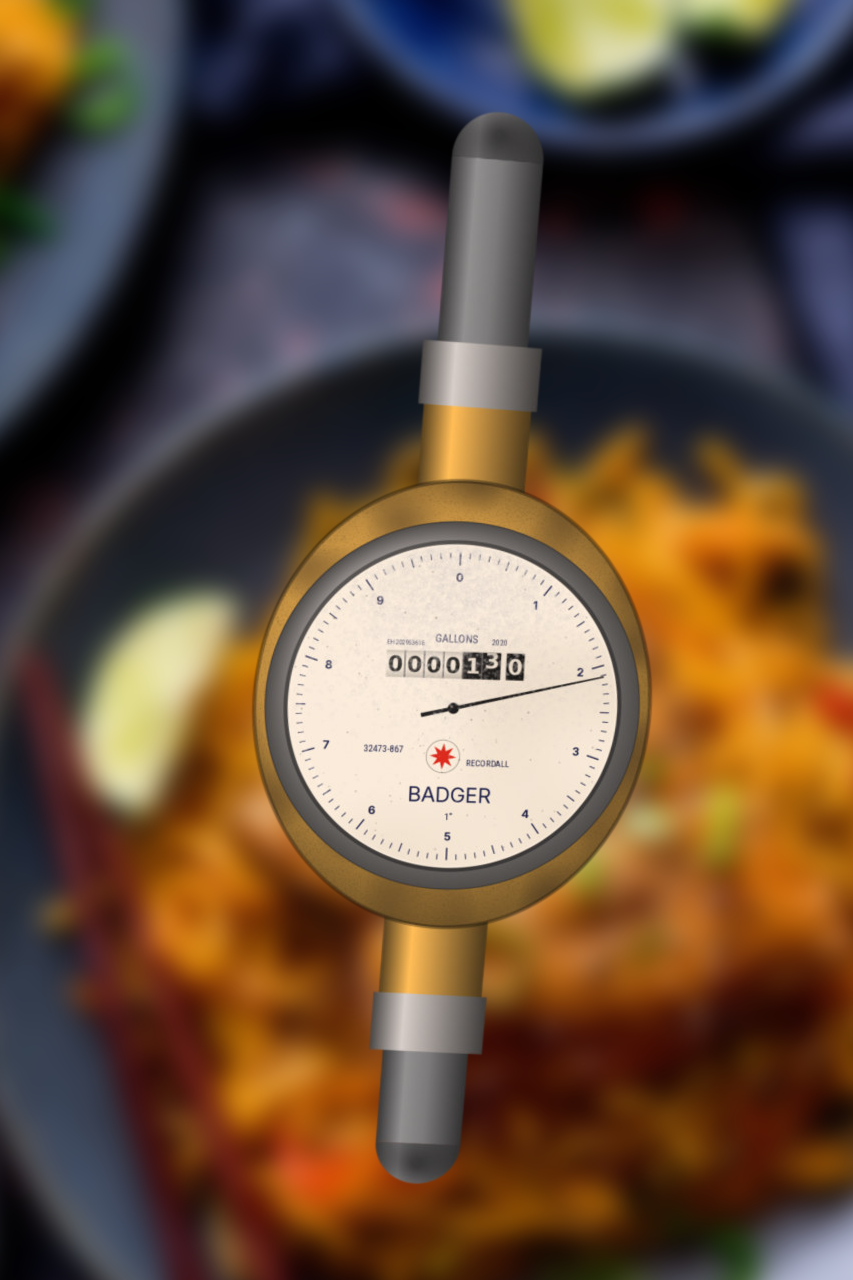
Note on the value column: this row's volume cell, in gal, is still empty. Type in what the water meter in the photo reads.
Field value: 132.1 gal
